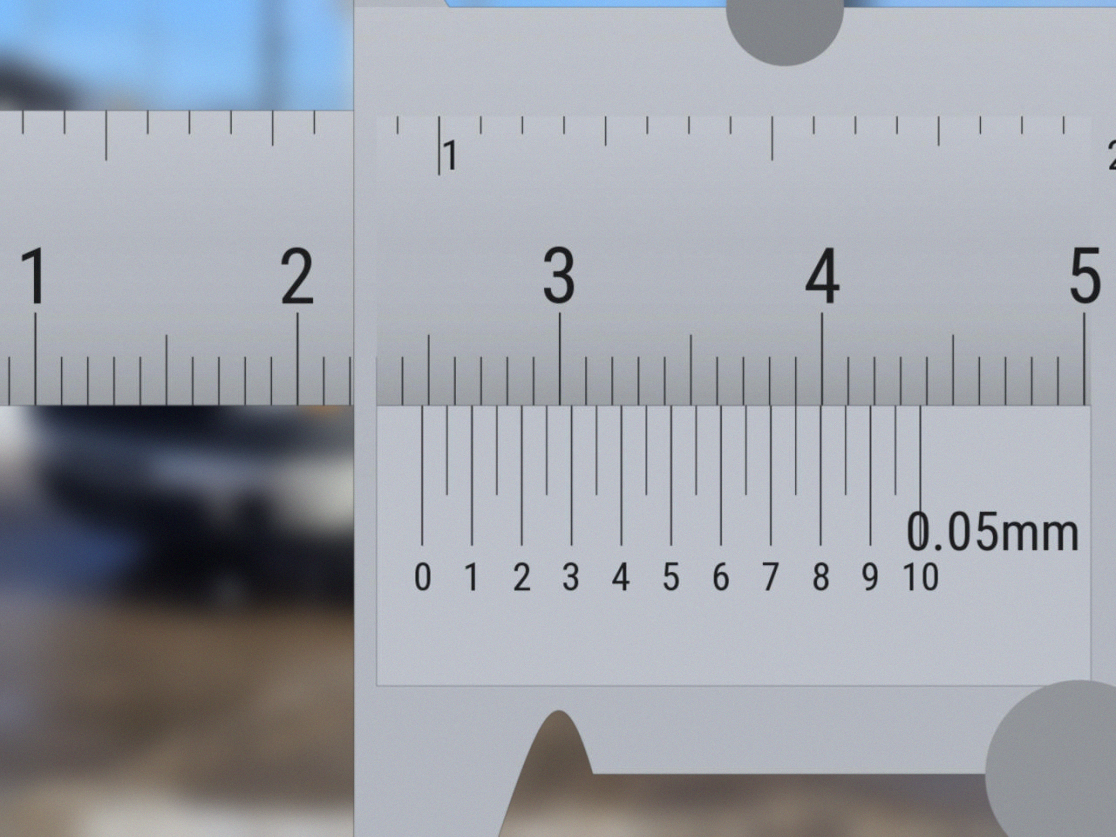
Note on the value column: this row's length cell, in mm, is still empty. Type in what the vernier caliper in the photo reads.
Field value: 24.75 mm
